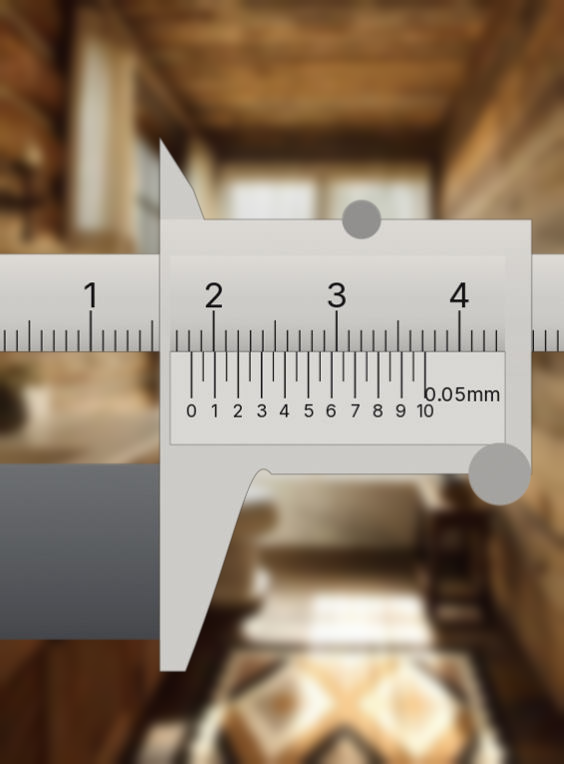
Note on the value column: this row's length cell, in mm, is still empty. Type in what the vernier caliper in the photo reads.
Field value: 18.2 mm
